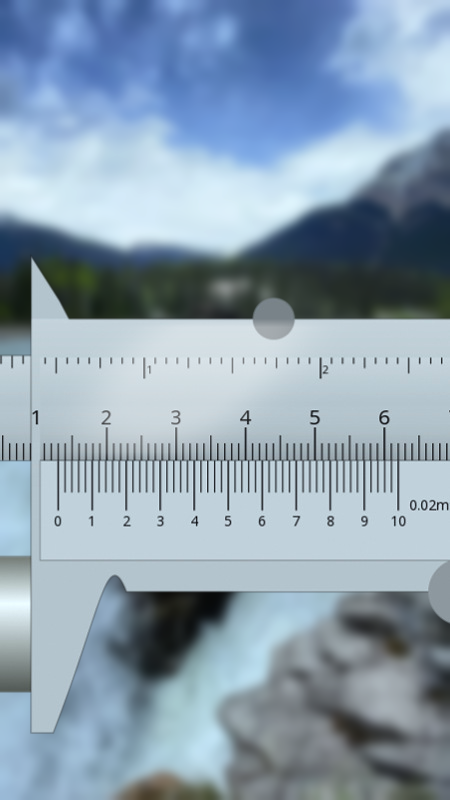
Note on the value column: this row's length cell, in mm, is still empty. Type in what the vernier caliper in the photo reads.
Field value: 13.0 mm
